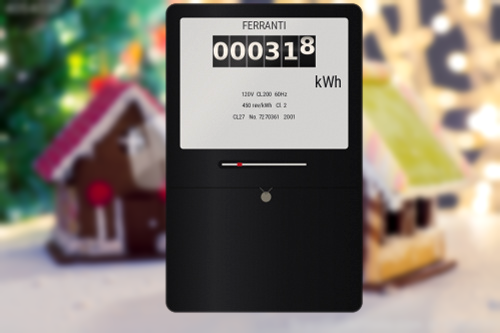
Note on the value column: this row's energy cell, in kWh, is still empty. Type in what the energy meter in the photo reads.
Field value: 318 kWh
